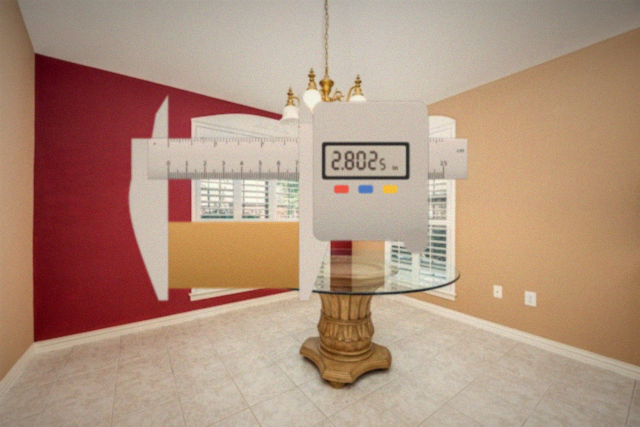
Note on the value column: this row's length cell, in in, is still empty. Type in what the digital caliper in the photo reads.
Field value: 2.8025 in
